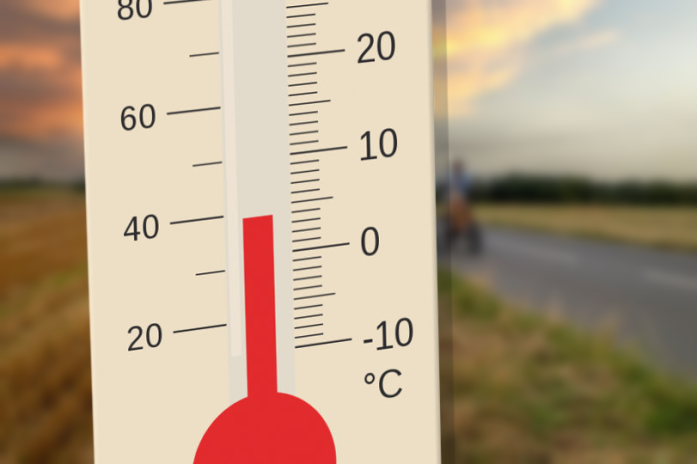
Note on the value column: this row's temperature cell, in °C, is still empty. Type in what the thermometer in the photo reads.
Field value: 4 °C
